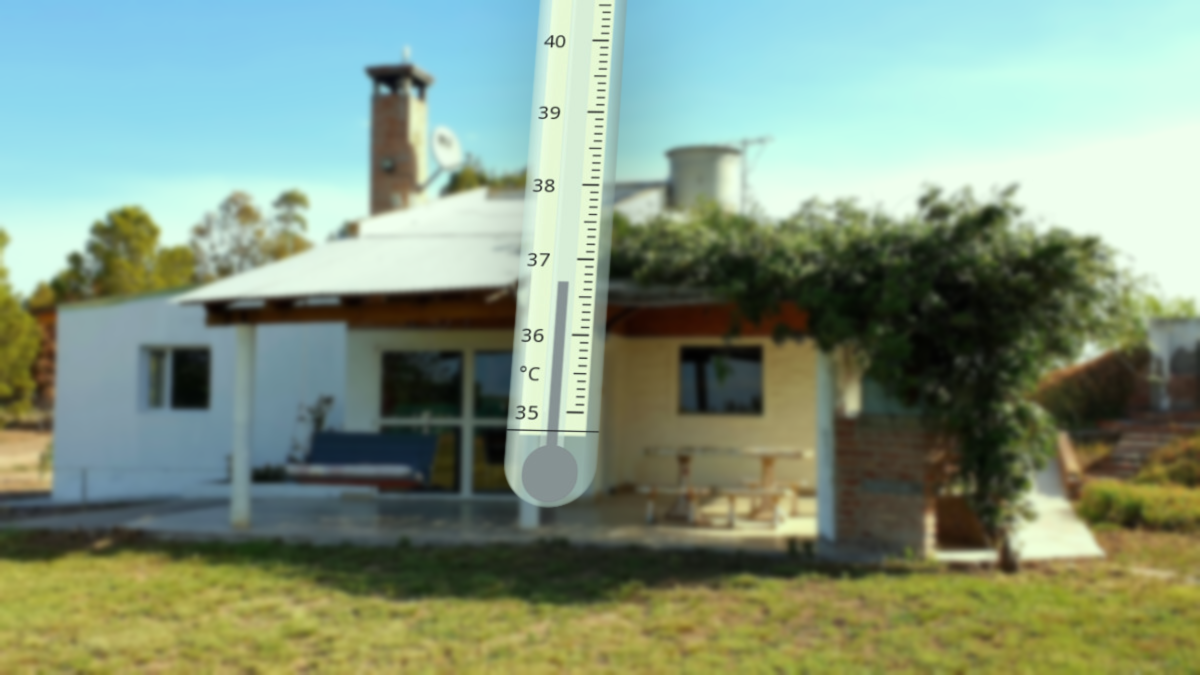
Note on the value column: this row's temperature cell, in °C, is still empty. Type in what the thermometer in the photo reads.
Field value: 36.7 °C
